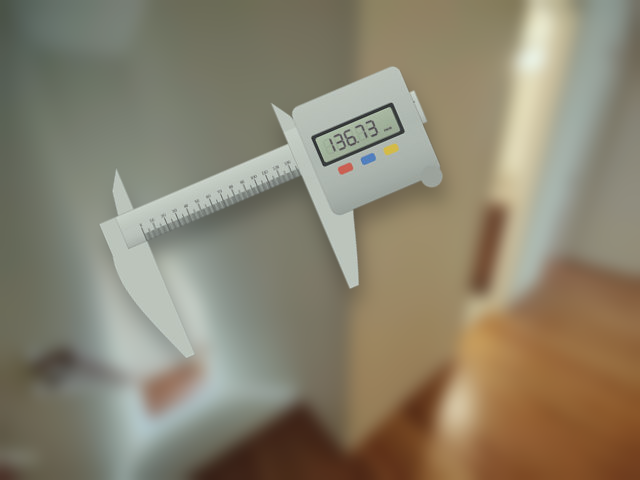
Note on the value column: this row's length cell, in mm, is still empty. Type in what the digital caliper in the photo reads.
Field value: 136.73 mm
